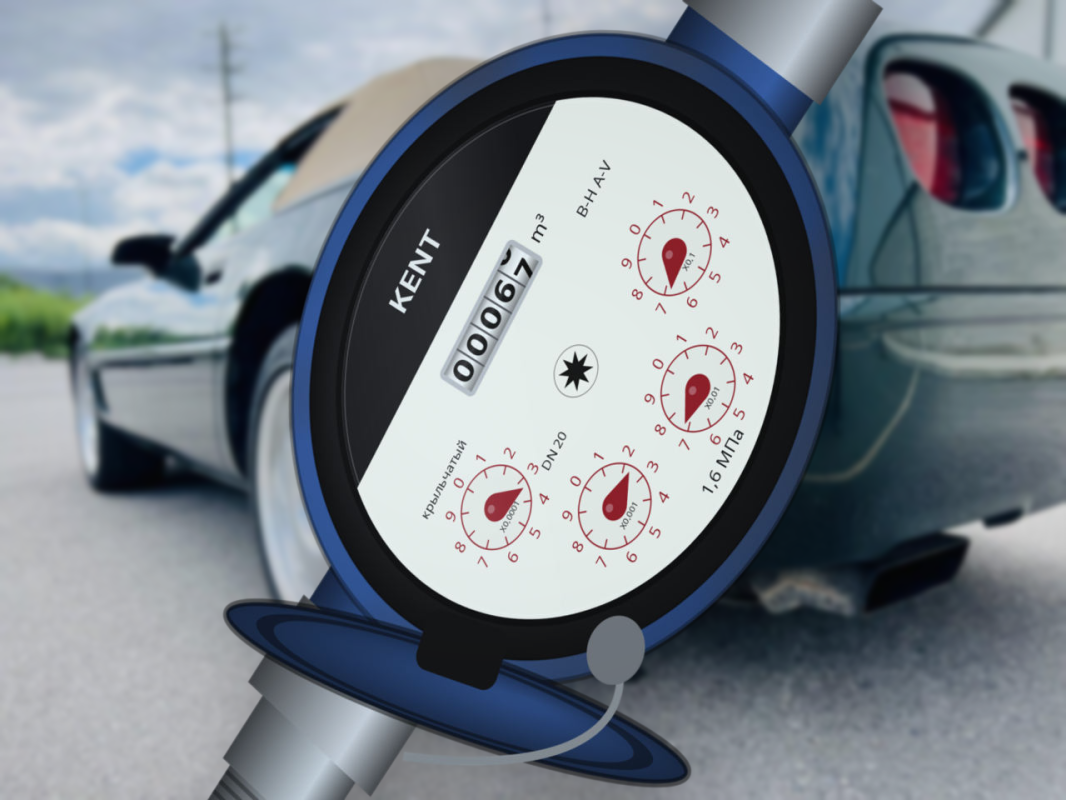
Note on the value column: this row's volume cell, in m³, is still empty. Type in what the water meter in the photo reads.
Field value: 66.6723 m³
